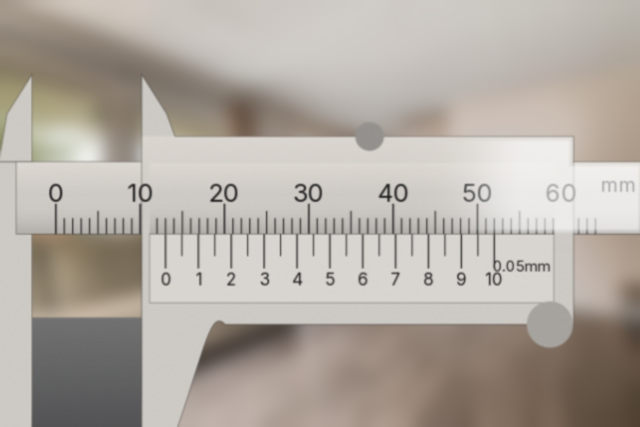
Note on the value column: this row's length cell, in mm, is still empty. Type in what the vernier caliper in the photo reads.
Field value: 13.0 mm
